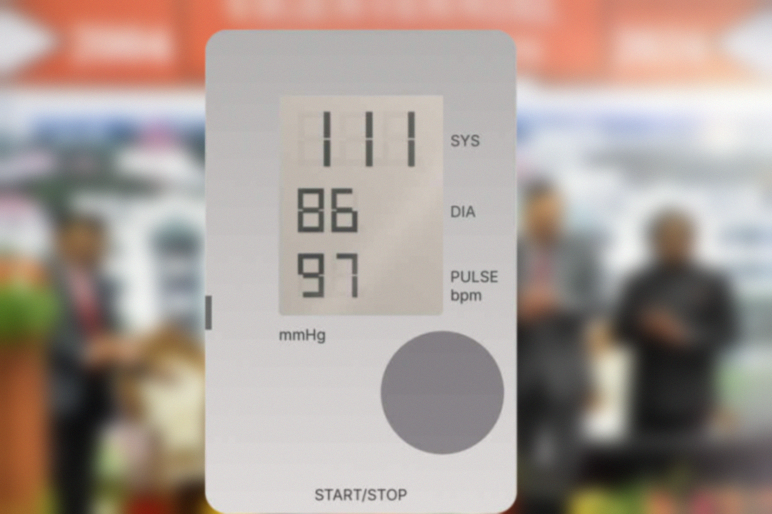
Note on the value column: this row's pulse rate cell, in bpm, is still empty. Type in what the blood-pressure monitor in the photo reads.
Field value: 97 bpm
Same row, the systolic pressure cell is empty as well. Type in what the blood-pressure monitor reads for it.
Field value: 111 mmHg
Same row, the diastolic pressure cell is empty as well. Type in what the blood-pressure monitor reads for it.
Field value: 86 mmHg
